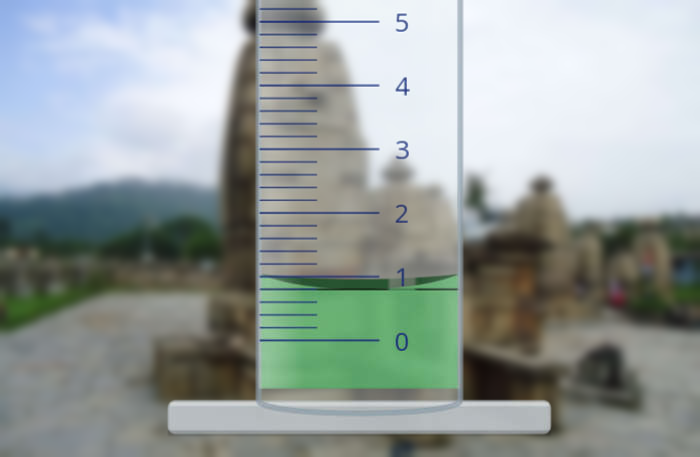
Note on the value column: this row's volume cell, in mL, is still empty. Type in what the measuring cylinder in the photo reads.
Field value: 0.8 mL
